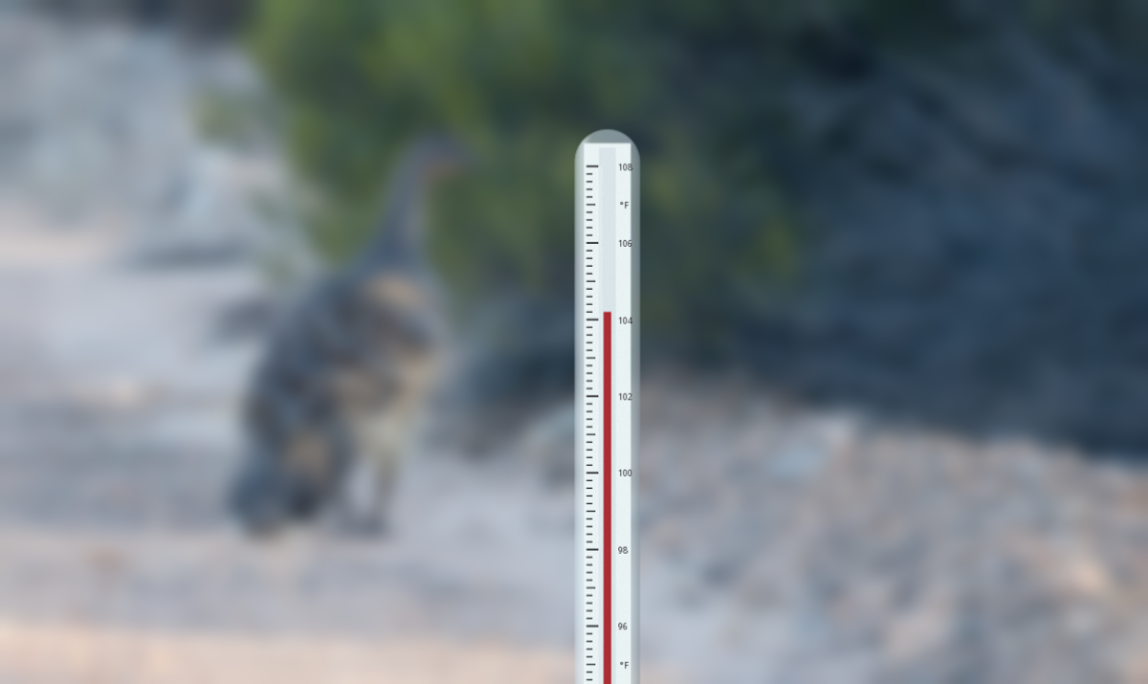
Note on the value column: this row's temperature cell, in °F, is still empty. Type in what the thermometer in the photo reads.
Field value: 104.2 °F
